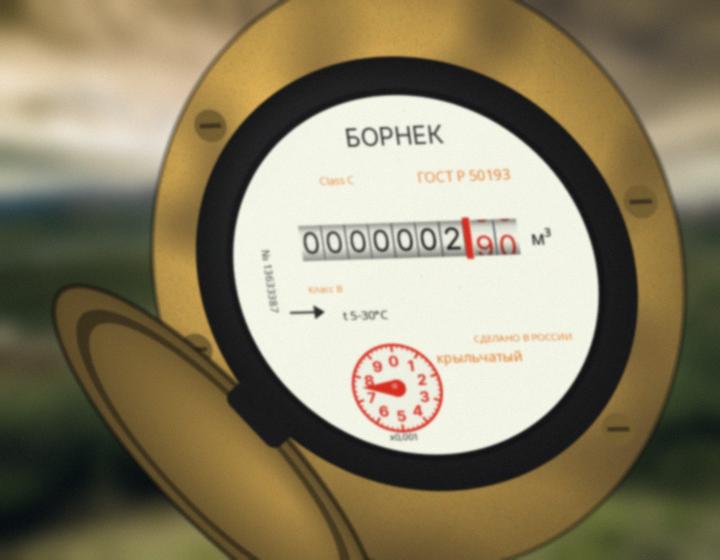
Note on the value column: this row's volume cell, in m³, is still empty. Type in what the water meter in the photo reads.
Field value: 2.897 m³
